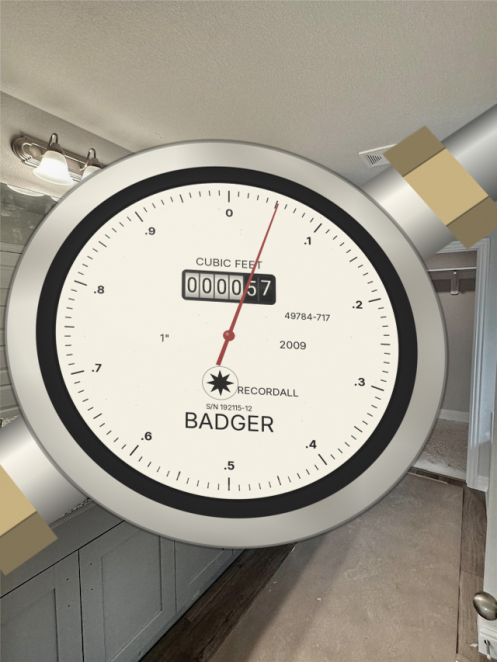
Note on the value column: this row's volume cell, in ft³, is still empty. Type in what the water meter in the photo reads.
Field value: 57.05 ft³
